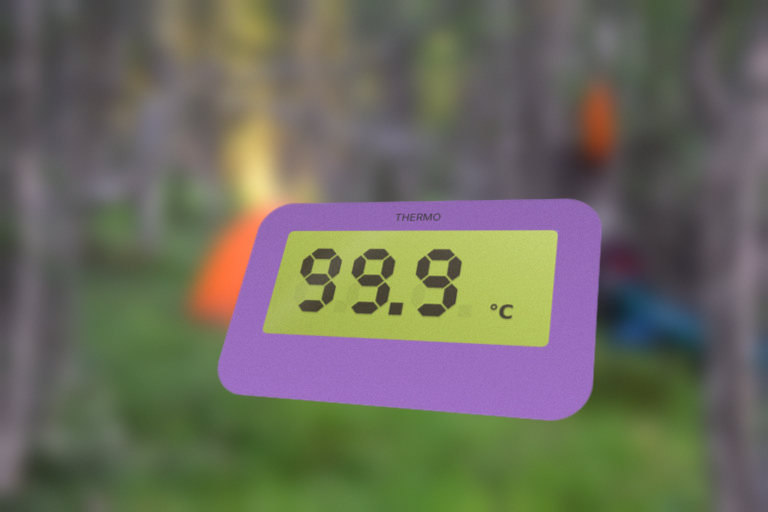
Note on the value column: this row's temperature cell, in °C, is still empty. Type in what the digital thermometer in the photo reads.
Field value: 99.9 °C
